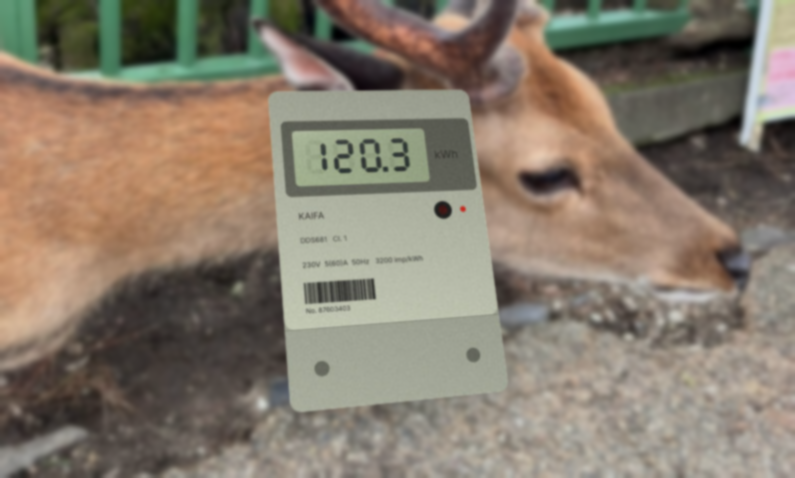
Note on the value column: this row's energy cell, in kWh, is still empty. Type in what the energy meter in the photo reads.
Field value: 120.3 kWh
